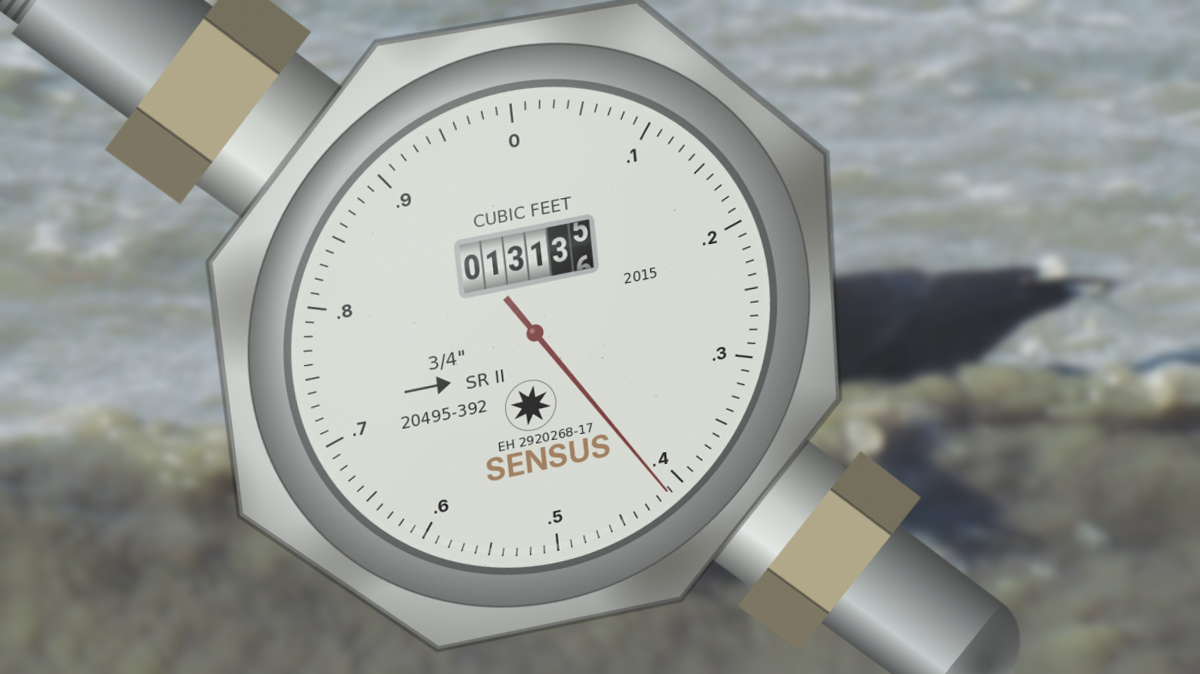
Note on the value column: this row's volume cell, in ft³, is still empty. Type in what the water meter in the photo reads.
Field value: 13135.41 ft³
